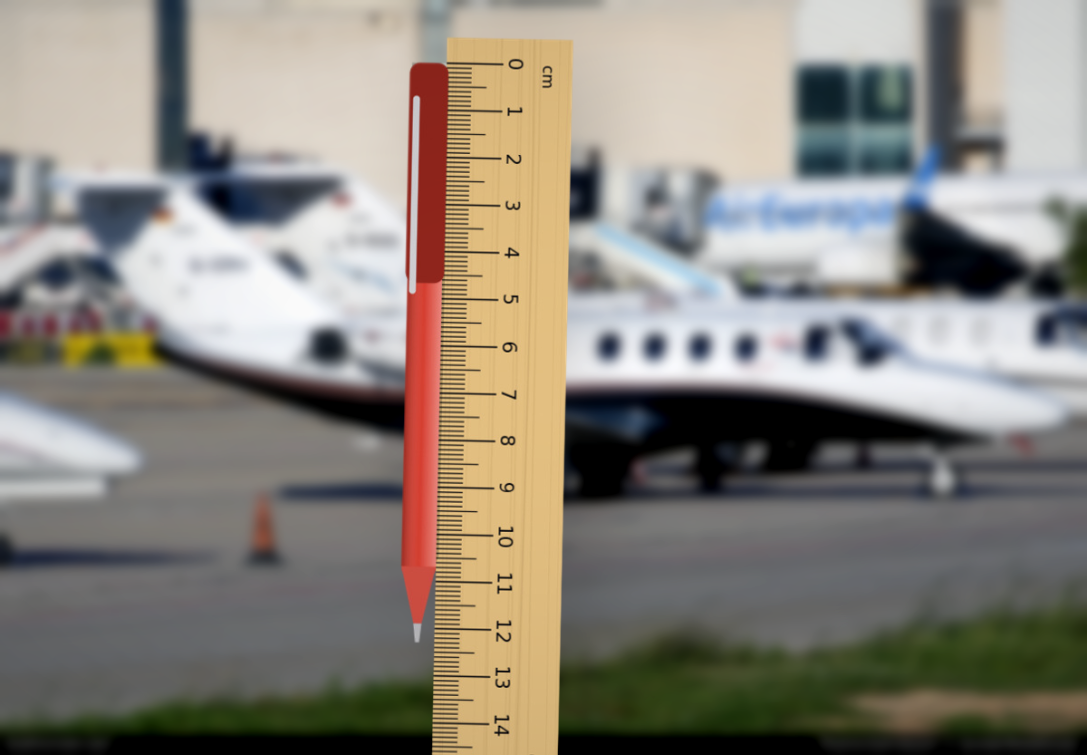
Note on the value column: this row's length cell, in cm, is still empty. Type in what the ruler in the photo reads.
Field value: 12.3 cm
